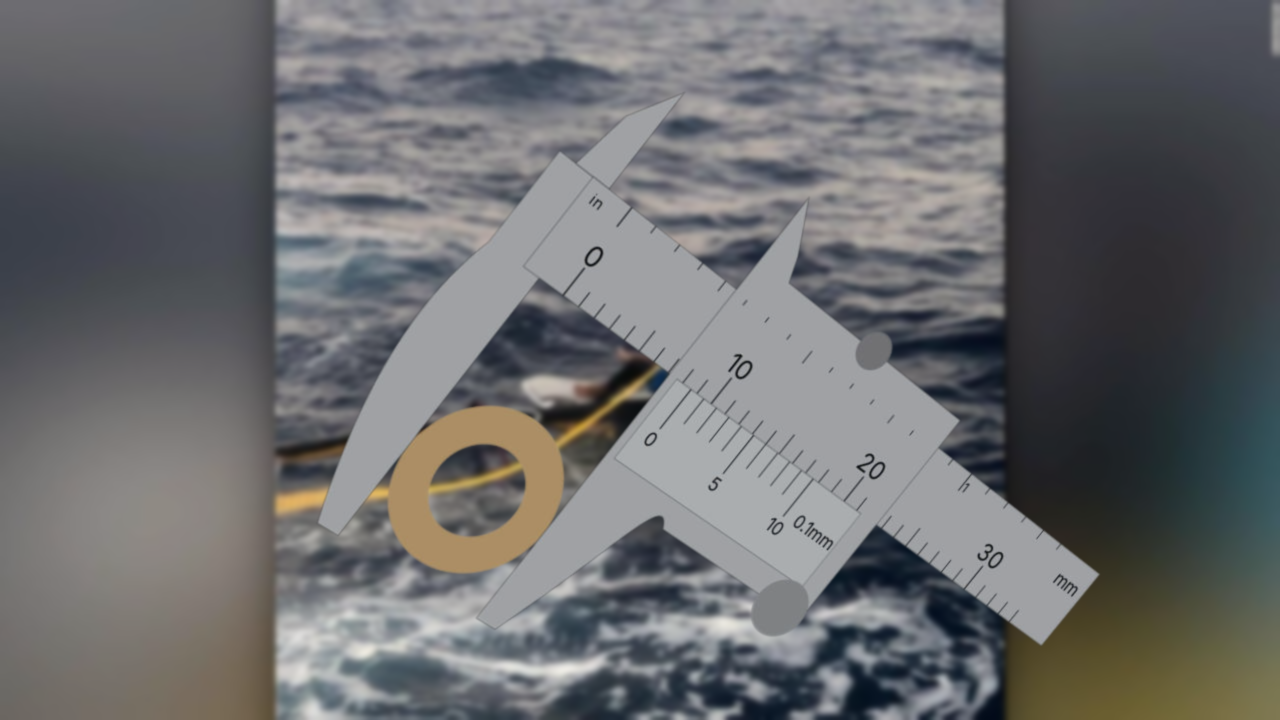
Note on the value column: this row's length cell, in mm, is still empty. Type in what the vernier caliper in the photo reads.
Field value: 8.6 mm
